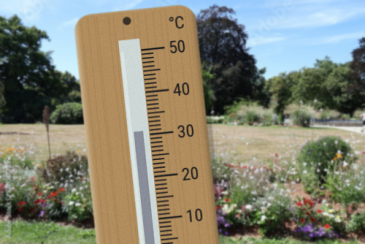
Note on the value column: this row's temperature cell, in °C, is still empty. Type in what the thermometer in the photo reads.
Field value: 31 °C
